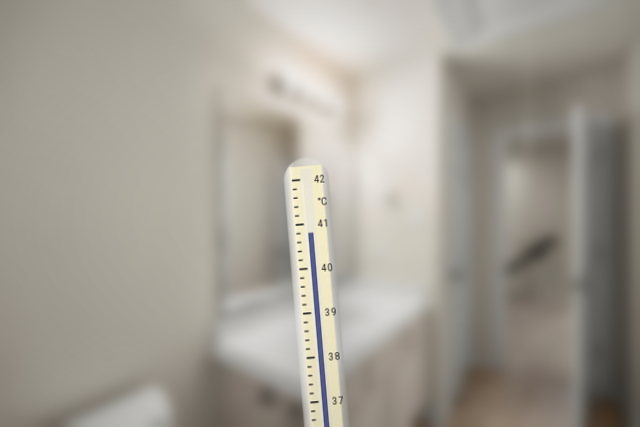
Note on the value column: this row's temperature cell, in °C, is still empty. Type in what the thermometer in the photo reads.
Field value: 40.8 °C
